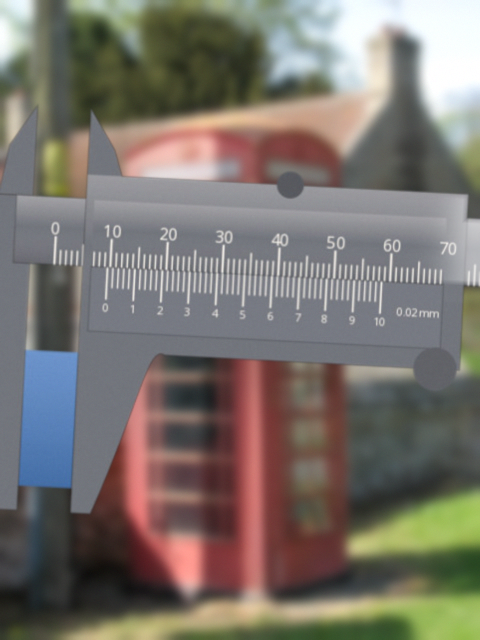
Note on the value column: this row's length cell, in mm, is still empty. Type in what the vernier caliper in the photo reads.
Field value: 9.5 mm
